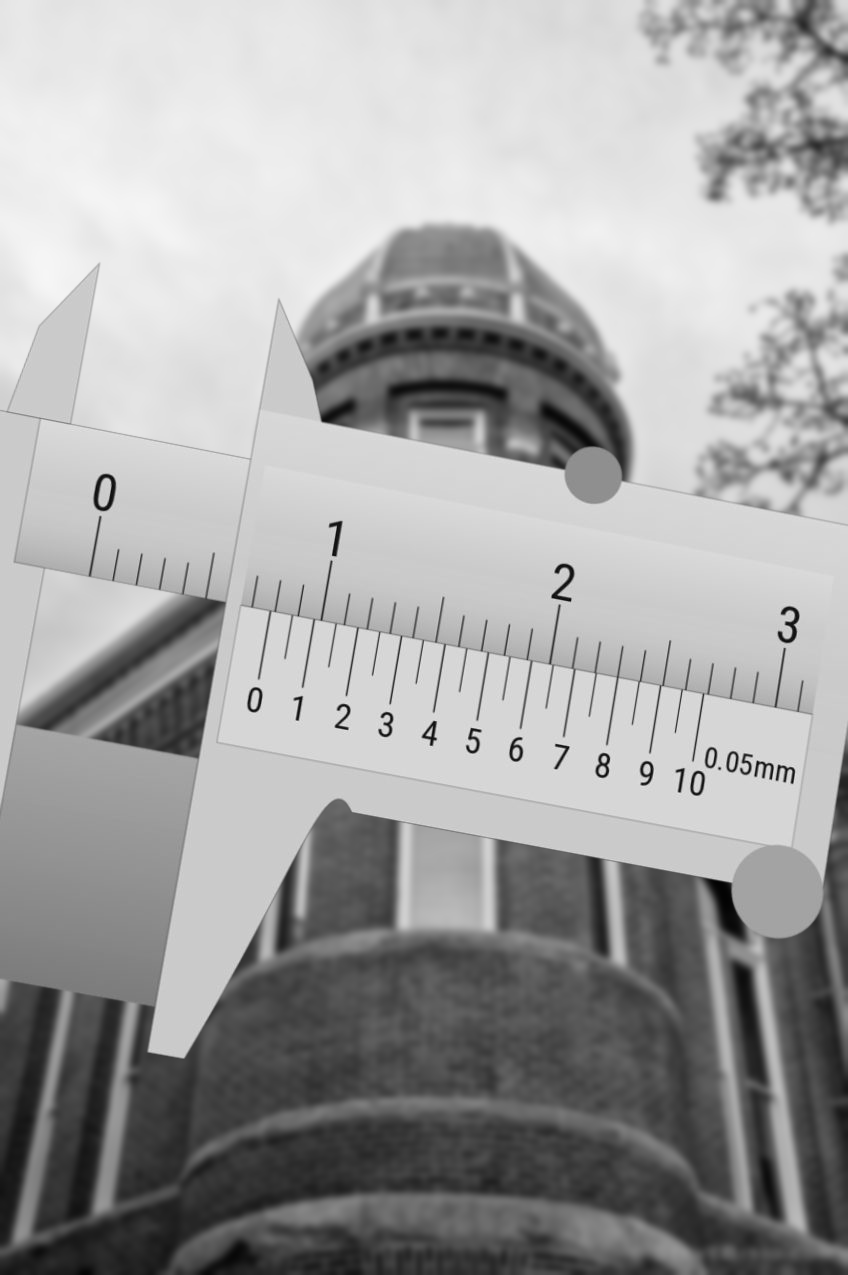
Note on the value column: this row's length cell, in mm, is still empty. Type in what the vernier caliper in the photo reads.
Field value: 7.8 mm
